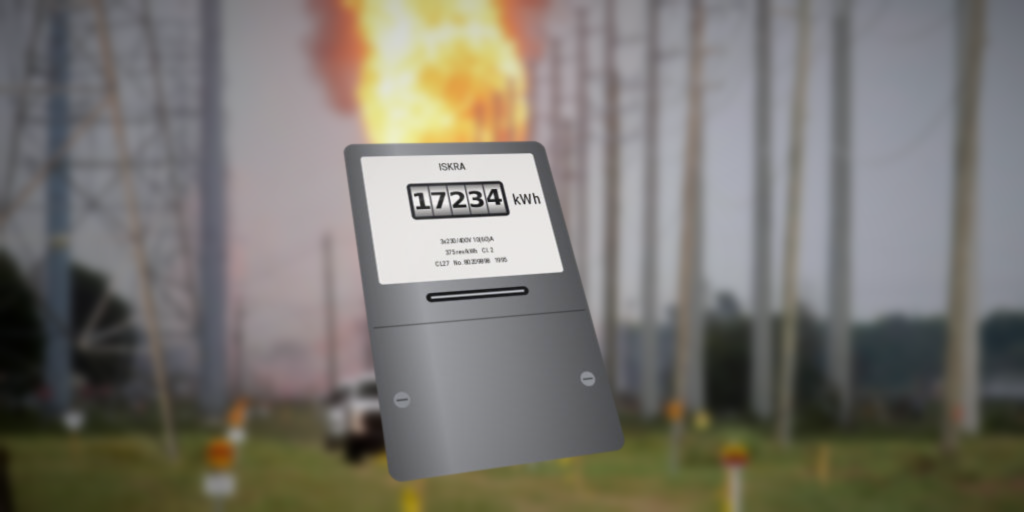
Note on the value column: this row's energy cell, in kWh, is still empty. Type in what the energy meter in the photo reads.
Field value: 17234 kWh
